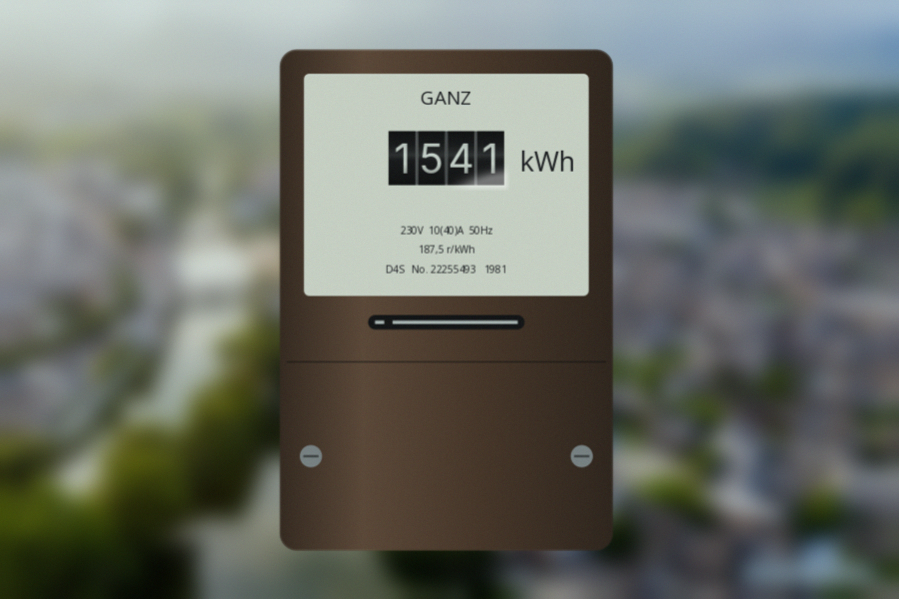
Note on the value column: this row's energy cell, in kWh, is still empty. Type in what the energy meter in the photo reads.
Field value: 1541 kWh
